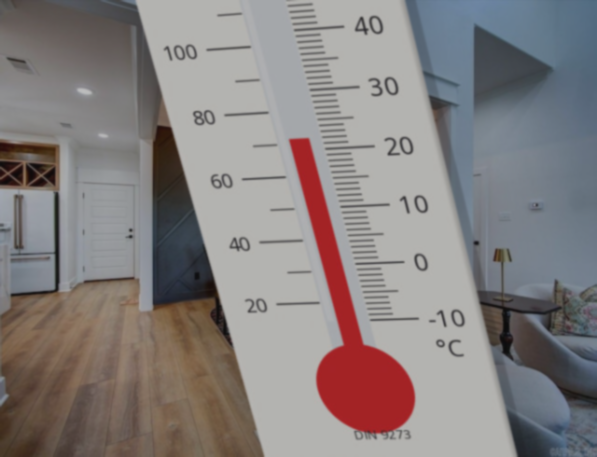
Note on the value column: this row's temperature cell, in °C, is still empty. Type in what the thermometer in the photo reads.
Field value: 22 °C
